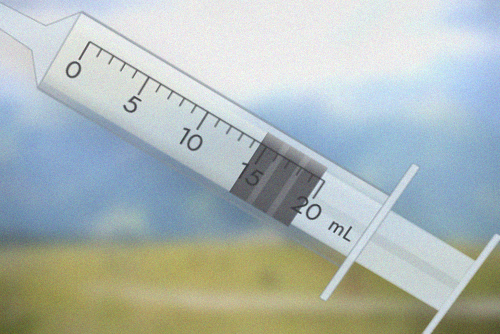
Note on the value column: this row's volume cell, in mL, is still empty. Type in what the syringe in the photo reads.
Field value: 14.5 mL
